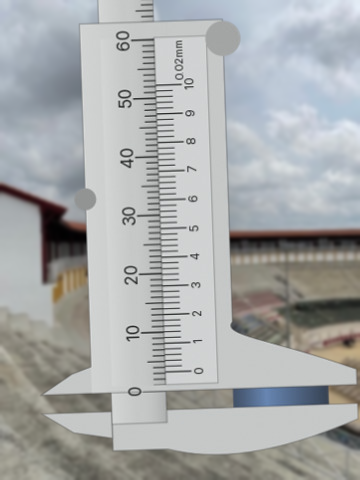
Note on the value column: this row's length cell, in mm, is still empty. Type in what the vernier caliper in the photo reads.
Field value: 3.2 mm
